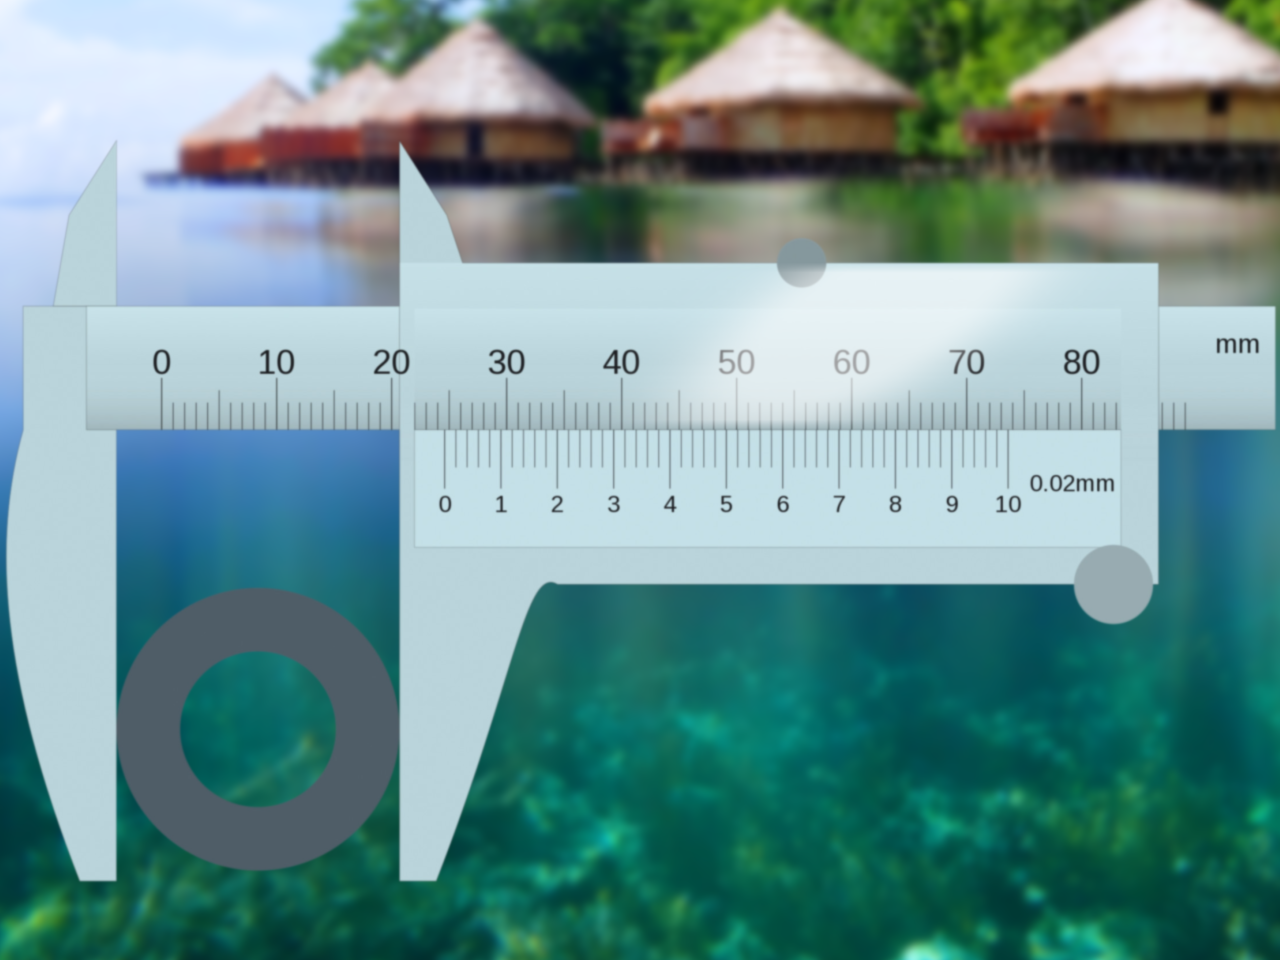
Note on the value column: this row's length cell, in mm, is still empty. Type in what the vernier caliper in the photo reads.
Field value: 24.6 mm
